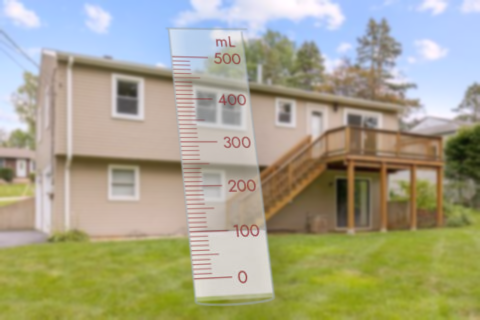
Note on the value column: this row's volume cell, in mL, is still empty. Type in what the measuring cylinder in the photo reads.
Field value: 100 mL
